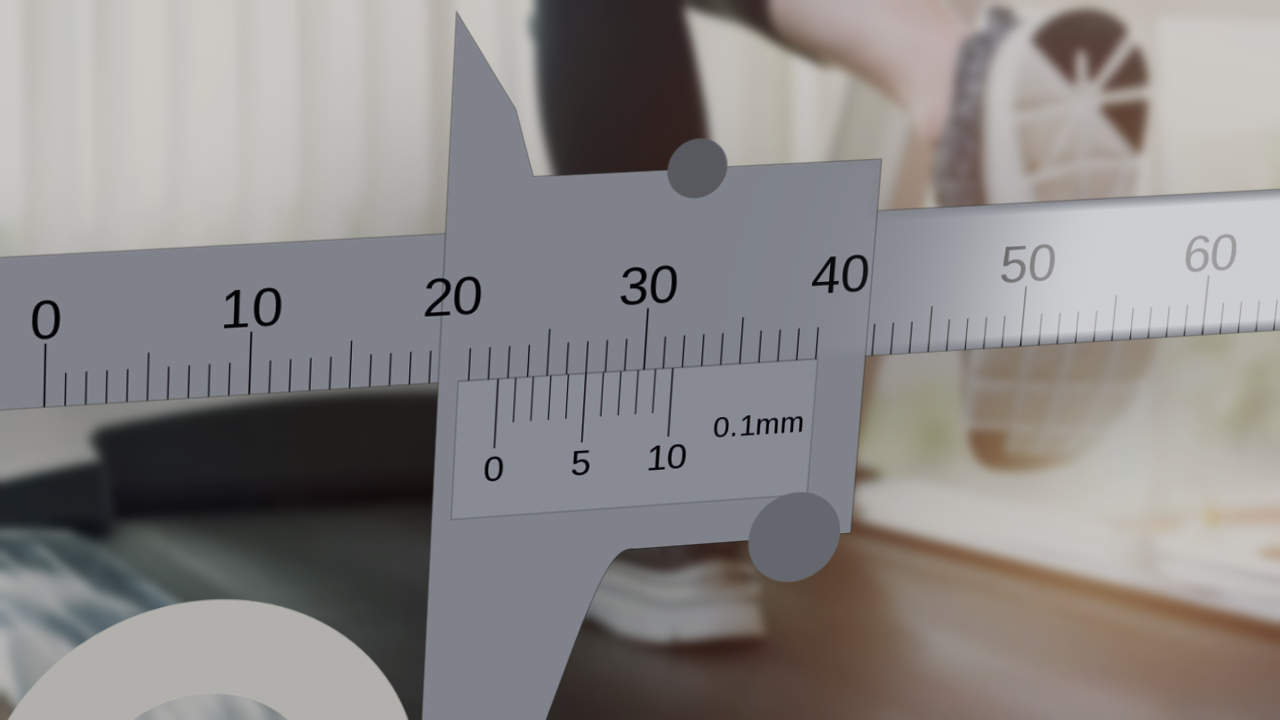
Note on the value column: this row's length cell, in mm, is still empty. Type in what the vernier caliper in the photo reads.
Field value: 22.5 mm
